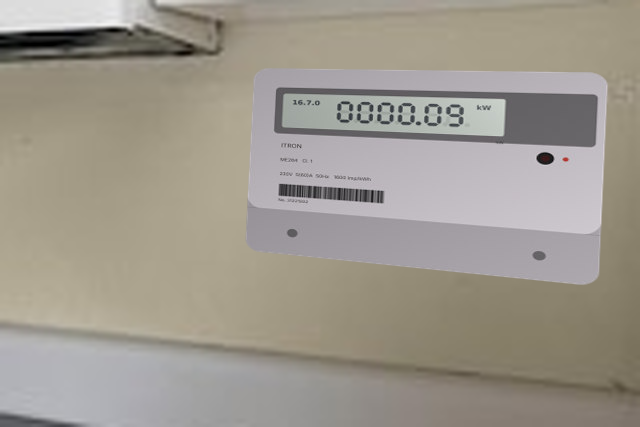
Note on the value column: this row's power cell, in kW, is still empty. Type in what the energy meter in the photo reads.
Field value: 0.09 kW
